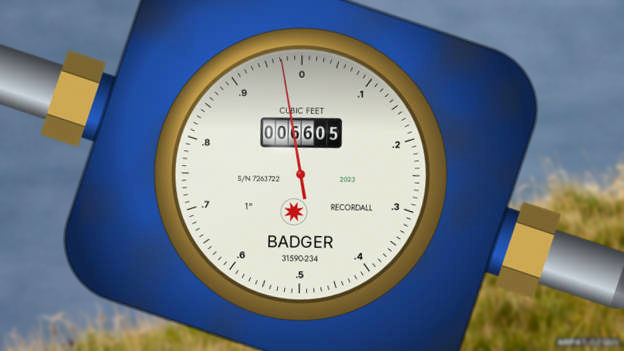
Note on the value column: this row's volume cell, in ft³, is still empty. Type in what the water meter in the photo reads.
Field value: 6604.97 ft³
